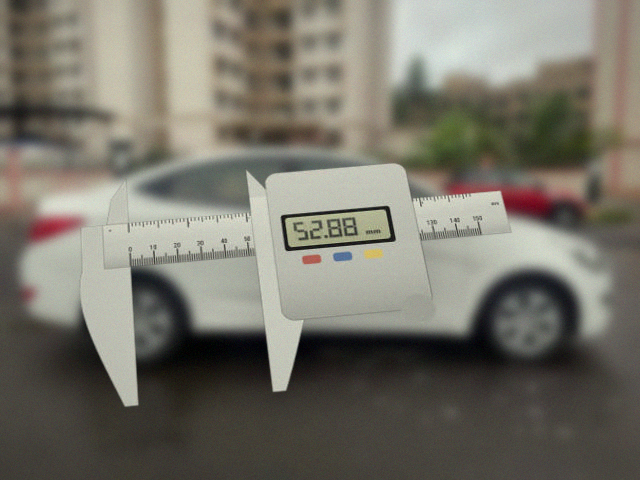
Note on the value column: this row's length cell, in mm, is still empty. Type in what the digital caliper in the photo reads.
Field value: 52.88 mm
